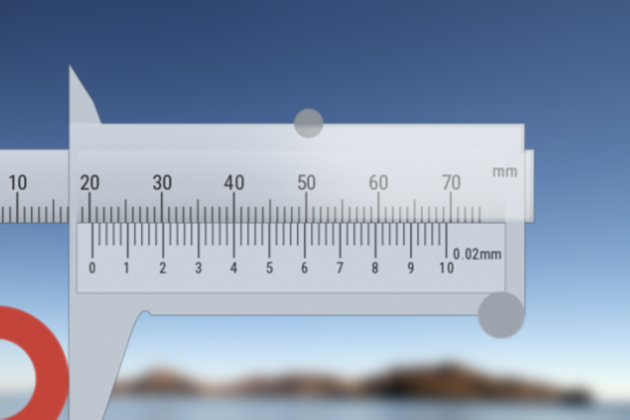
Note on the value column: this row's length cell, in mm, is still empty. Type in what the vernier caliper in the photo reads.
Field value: 20.4 mm
